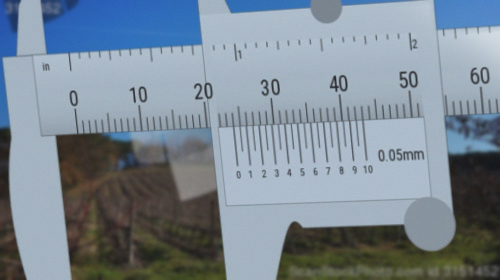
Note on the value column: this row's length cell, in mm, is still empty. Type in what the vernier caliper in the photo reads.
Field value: 24.0 mm
